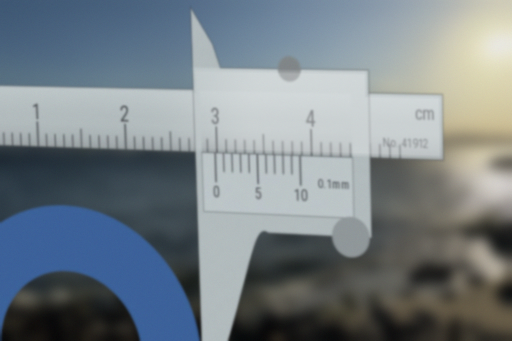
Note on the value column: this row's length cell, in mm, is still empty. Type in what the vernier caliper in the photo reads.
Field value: 29.8 mm
